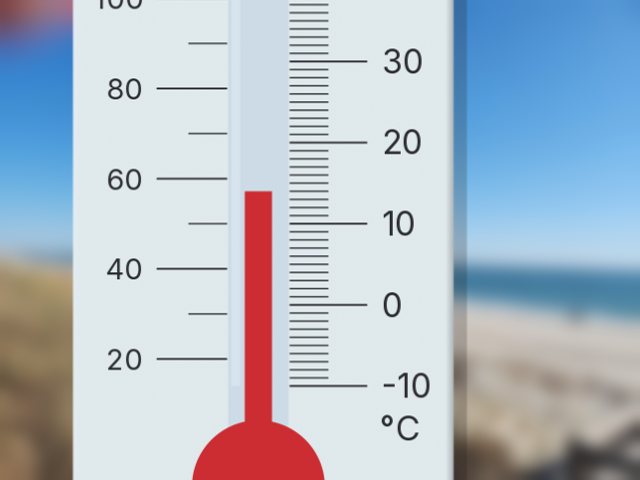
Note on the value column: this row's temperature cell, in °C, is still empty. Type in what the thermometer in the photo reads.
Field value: 14 °C
